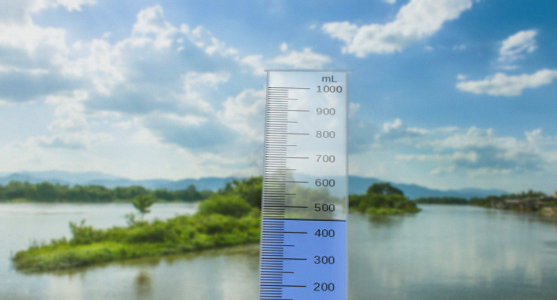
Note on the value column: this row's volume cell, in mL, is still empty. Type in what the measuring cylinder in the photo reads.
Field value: 450 mL
